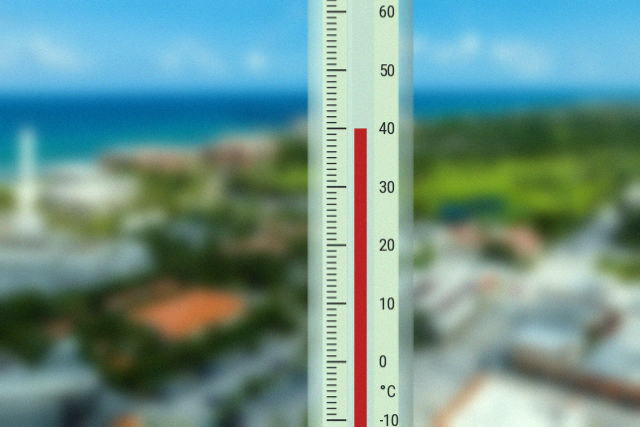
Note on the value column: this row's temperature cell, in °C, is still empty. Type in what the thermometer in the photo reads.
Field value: 40 °C
